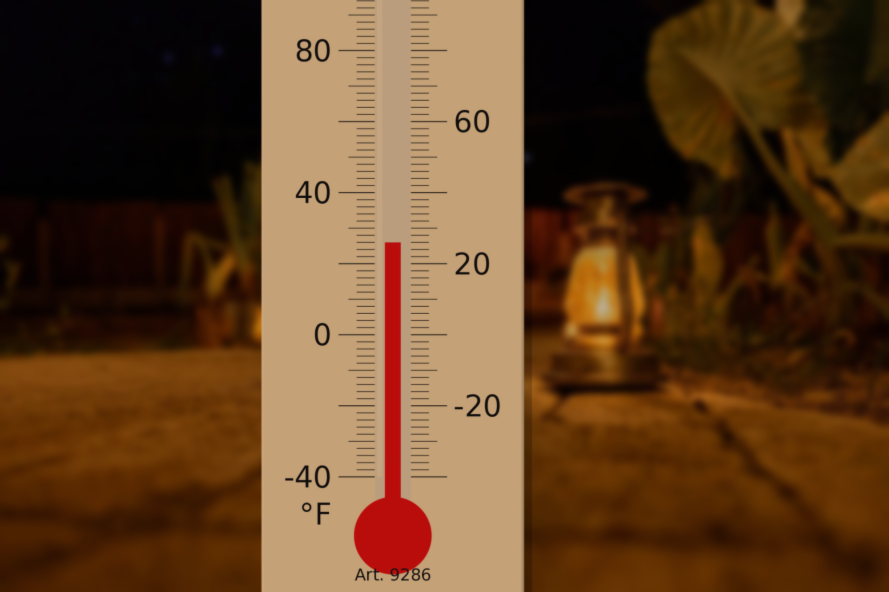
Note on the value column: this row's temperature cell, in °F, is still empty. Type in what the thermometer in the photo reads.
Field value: 26 °F
